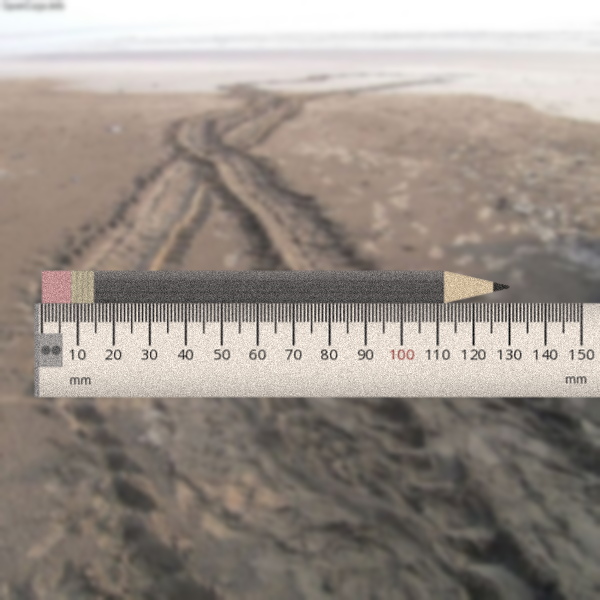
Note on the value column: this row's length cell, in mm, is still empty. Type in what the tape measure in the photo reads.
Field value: 130 mm
